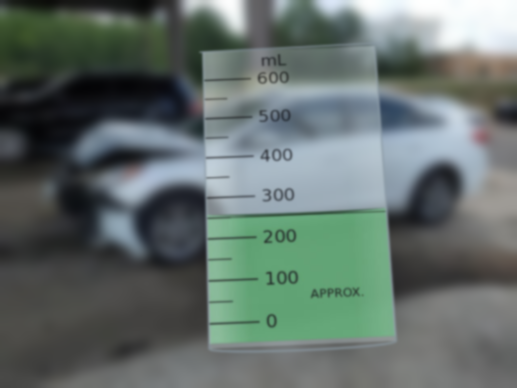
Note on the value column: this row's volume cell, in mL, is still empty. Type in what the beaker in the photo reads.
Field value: 250 mL
